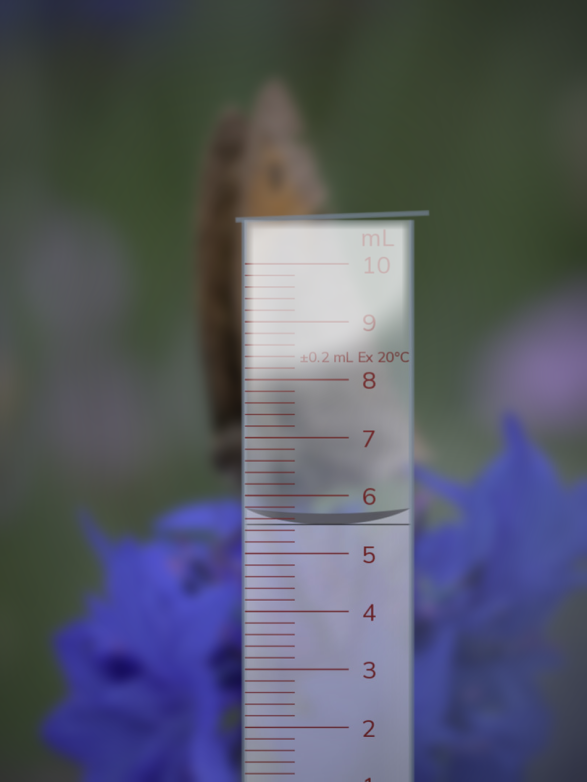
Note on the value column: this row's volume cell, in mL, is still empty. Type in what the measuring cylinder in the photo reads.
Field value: 5.5 mL
